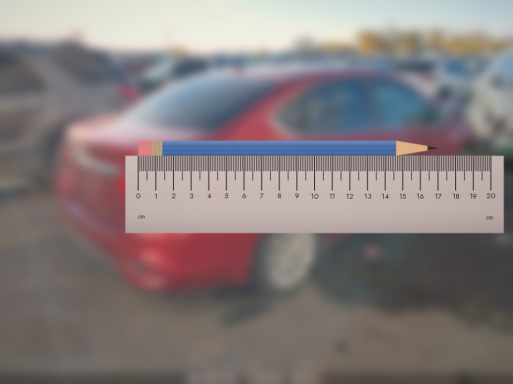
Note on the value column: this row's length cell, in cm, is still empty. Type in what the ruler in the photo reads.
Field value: 17 cm
